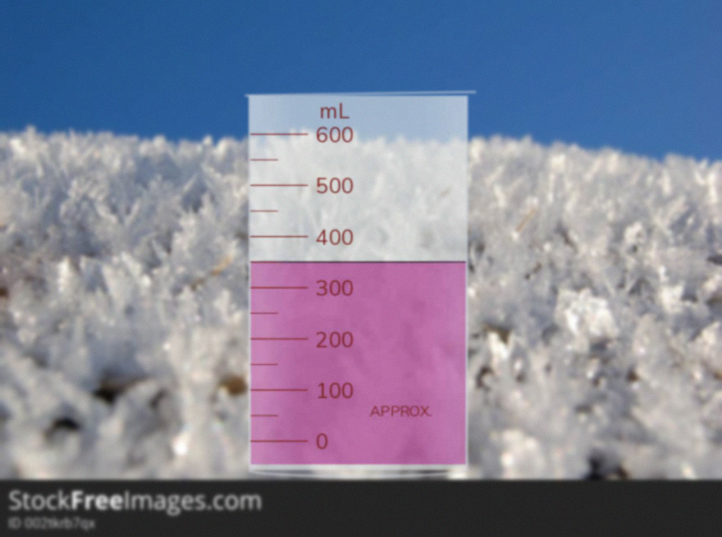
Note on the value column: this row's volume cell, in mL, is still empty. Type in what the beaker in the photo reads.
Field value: 350 mL
